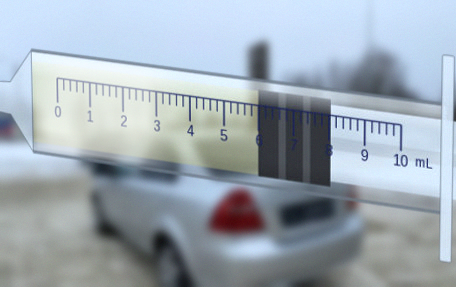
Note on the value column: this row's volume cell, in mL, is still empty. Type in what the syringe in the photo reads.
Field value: 6 mL
